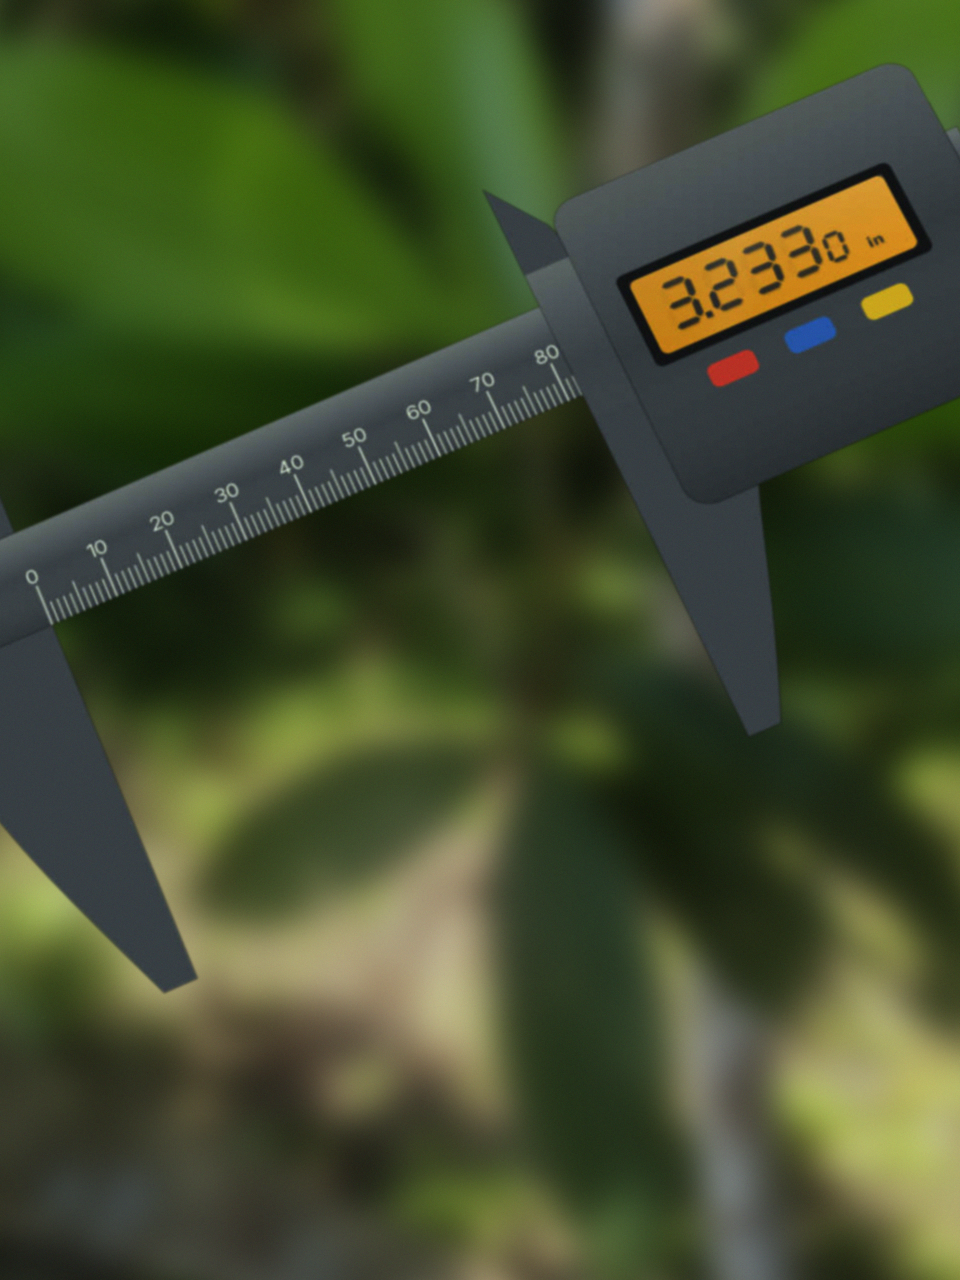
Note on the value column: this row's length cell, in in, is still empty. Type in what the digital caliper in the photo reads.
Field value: 3.2330 in
